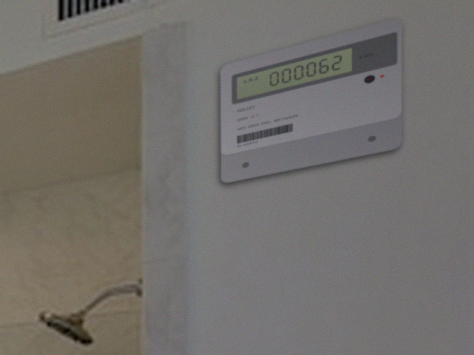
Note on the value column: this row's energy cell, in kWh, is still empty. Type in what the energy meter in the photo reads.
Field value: 62 kWh
